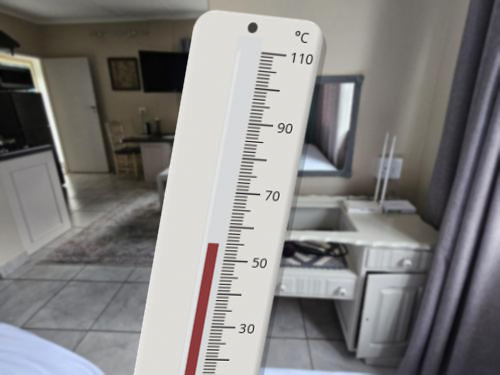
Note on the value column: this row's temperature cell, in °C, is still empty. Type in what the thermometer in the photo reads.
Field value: 55 °C
